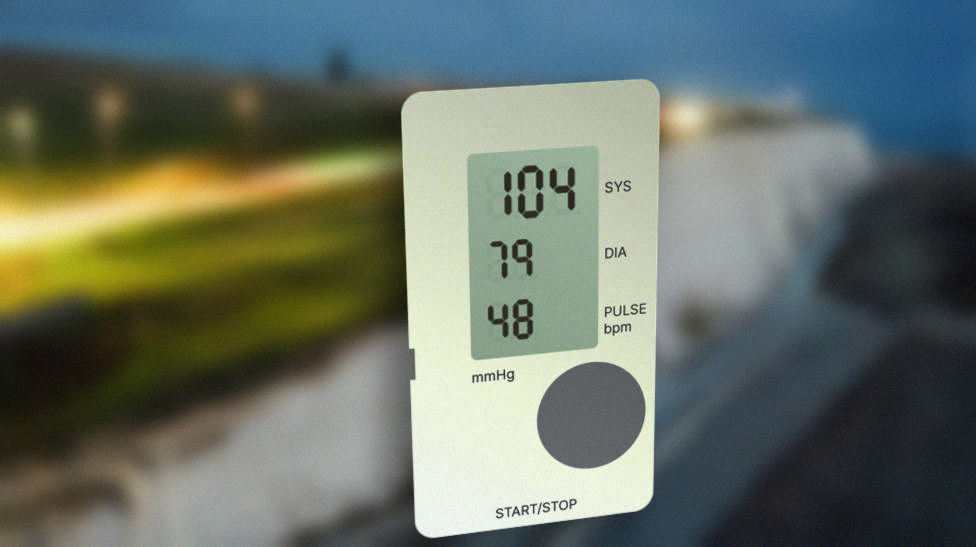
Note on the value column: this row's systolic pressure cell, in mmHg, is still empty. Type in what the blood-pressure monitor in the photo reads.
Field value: 104 mmHg
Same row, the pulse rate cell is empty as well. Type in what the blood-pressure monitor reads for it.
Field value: 48 bpm
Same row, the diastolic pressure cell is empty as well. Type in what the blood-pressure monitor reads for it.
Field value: 79 mmHg
